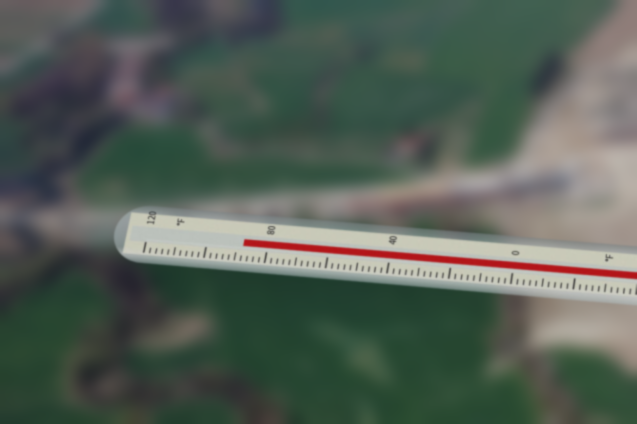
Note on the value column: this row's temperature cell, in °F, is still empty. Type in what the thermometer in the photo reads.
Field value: 88 °F
